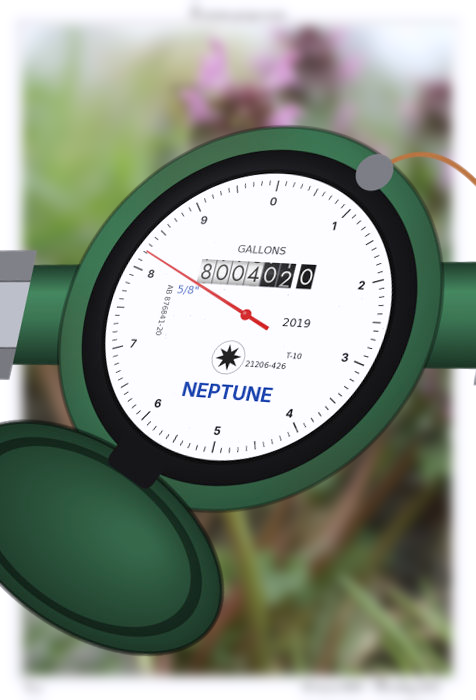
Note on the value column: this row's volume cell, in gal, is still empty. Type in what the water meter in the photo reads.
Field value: 8004018.2 gal
